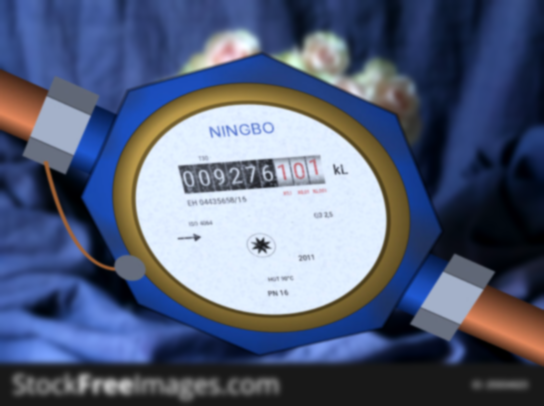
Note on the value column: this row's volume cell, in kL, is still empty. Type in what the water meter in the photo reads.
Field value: 9276.101 kL
